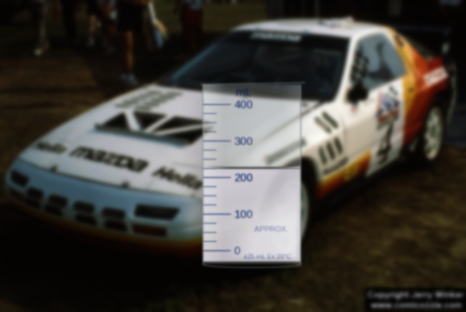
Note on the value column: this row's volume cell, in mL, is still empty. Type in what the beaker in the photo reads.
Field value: 225 mL
